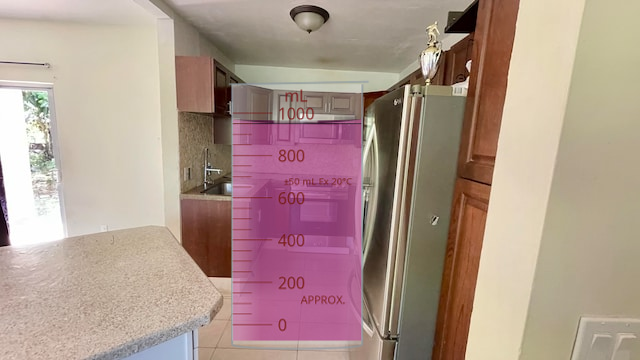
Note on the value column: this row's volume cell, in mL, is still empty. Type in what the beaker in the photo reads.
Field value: 950 mL
